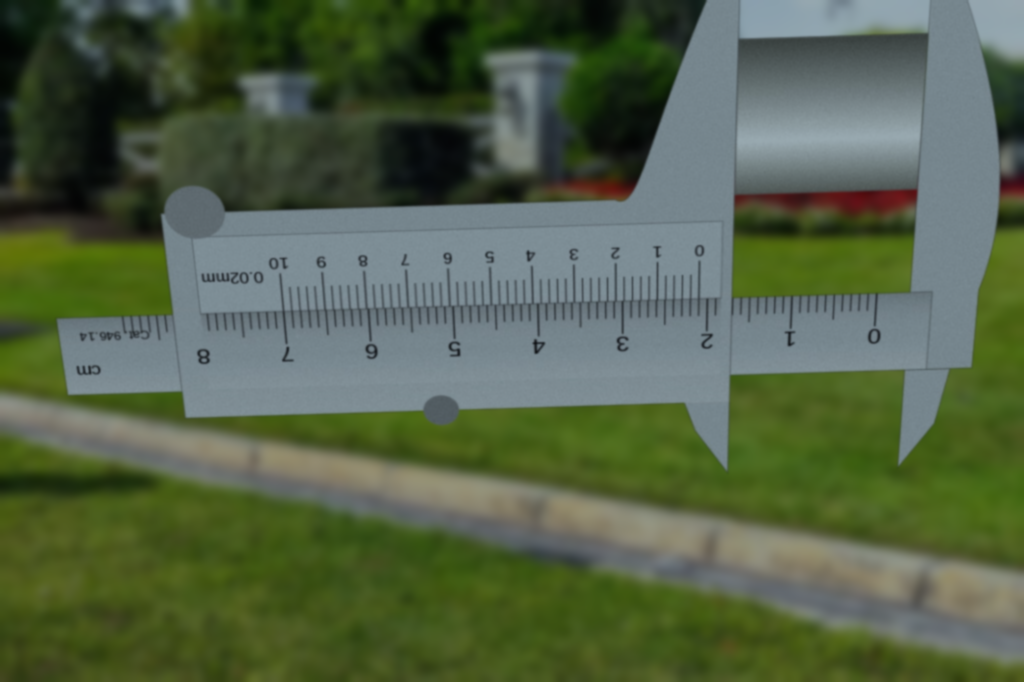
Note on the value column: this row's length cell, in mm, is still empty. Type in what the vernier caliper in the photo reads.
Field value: 21.0 mm
